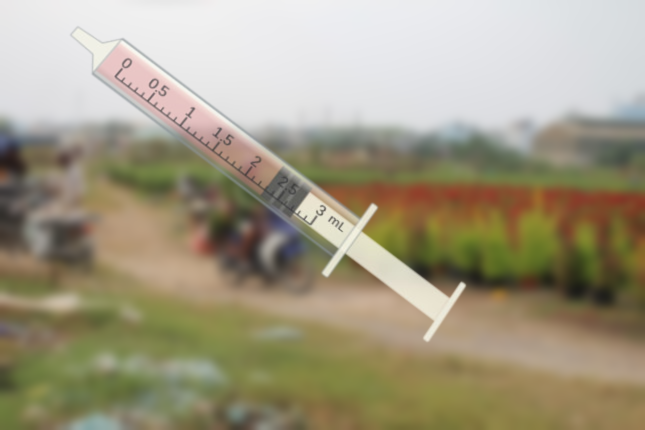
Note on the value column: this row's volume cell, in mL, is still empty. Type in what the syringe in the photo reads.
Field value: 2.3 mL
